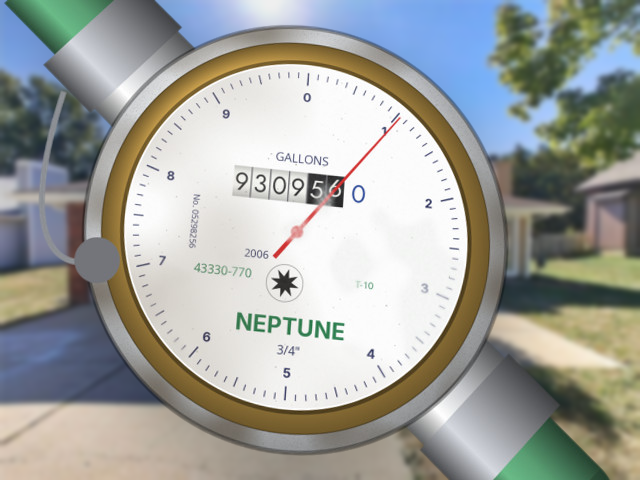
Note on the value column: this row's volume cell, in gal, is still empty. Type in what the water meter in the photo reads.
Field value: 9309561.0 gal
